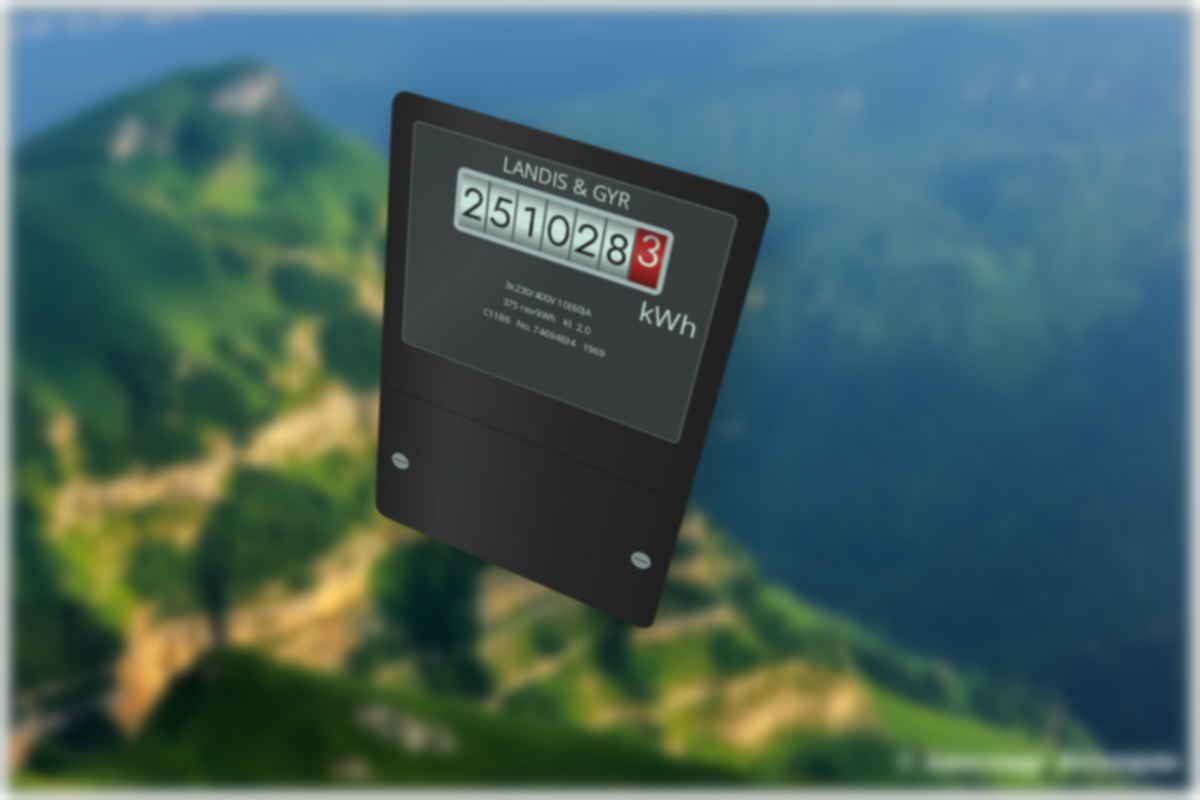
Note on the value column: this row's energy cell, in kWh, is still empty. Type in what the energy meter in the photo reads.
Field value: 251028.3 kWh
